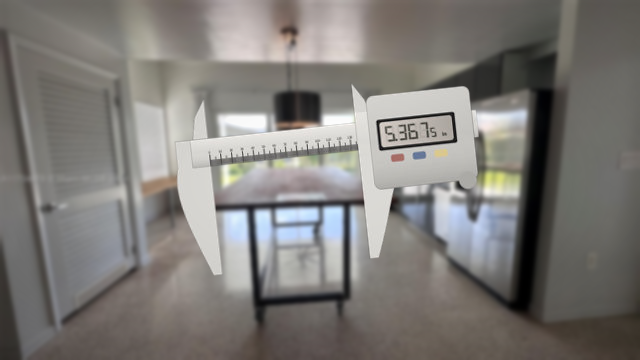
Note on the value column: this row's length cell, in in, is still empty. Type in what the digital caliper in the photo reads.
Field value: 5.3675 in
